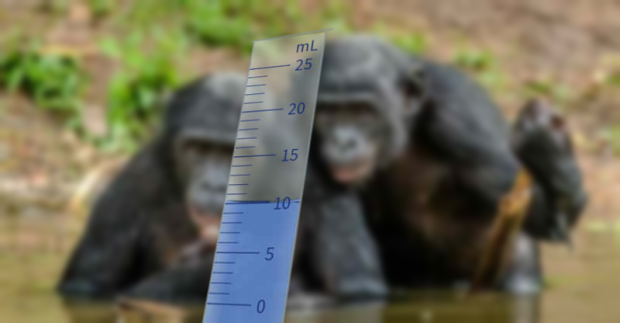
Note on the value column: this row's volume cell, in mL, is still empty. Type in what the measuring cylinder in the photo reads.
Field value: 10 mL
